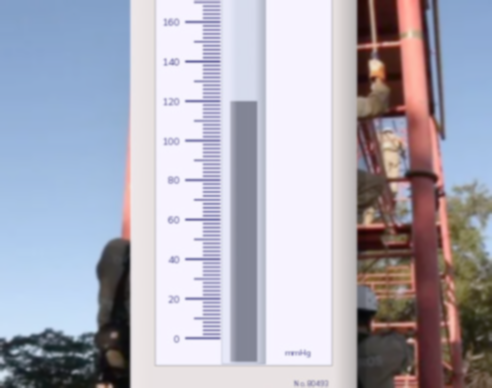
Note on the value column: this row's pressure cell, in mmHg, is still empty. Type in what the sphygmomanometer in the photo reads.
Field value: 120 mmHg
